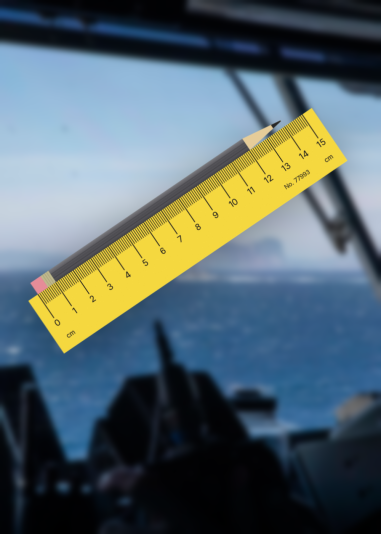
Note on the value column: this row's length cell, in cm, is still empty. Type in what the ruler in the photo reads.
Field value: 14 cm
